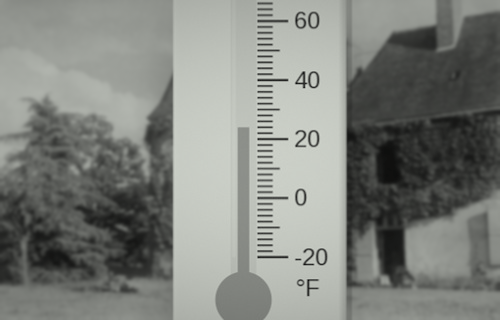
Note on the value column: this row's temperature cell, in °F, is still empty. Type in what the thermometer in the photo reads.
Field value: 24 °F
